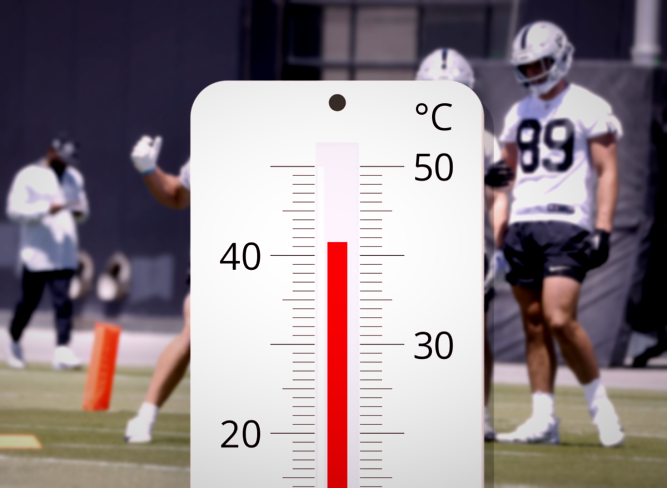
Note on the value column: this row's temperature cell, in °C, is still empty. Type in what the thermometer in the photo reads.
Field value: 41.5 °C
